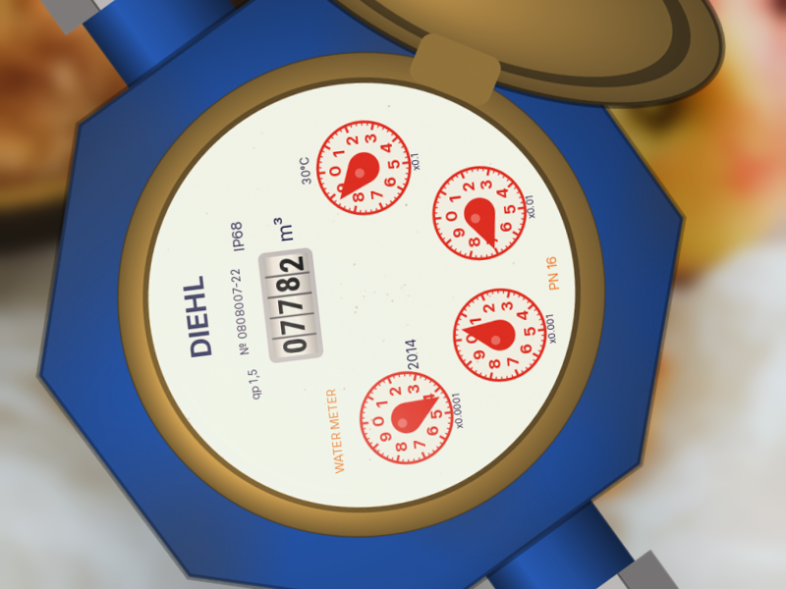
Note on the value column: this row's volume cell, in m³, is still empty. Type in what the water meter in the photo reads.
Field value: 7781.8704 m³
